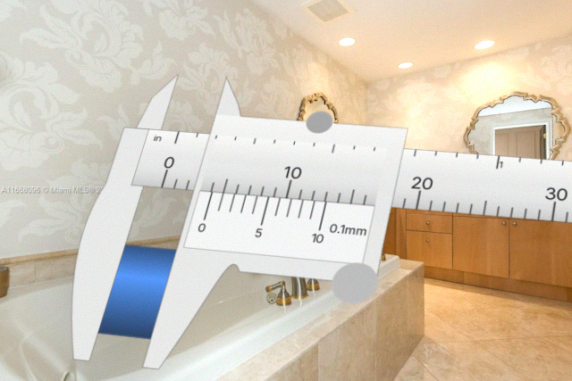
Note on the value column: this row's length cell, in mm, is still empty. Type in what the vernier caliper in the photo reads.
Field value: 4.1 mm
